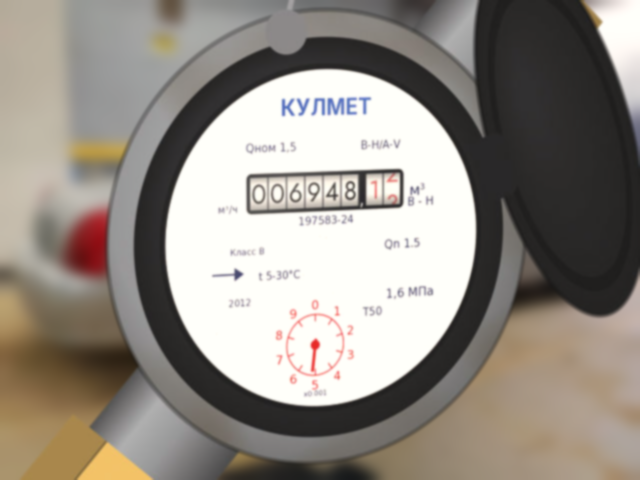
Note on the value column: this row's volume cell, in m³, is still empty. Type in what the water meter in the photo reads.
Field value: 6948.125 m³
